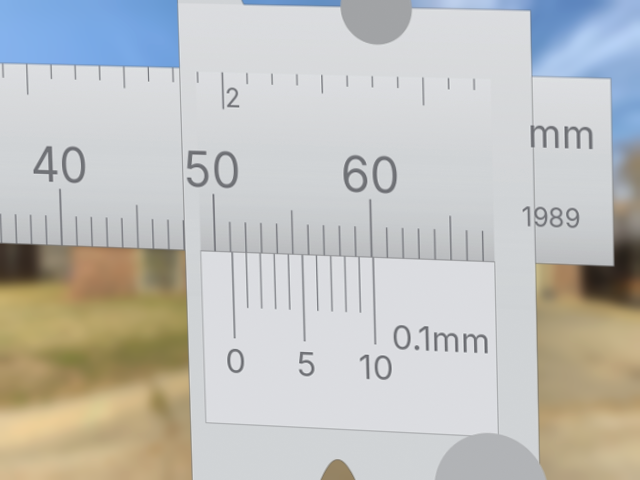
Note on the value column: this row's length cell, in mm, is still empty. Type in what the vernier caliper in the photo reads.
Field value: 51.1 mm
